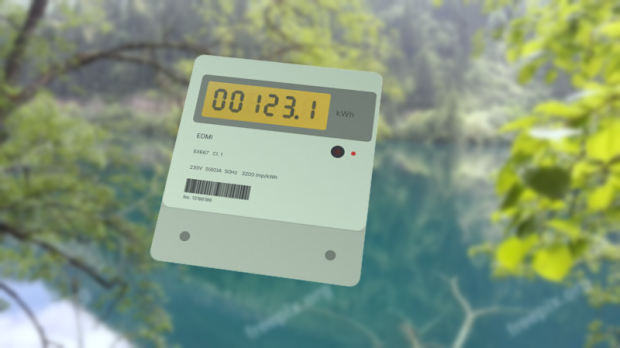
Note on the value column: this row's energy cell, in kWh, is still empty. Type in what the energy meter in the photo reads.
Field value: 123.1 kWh
